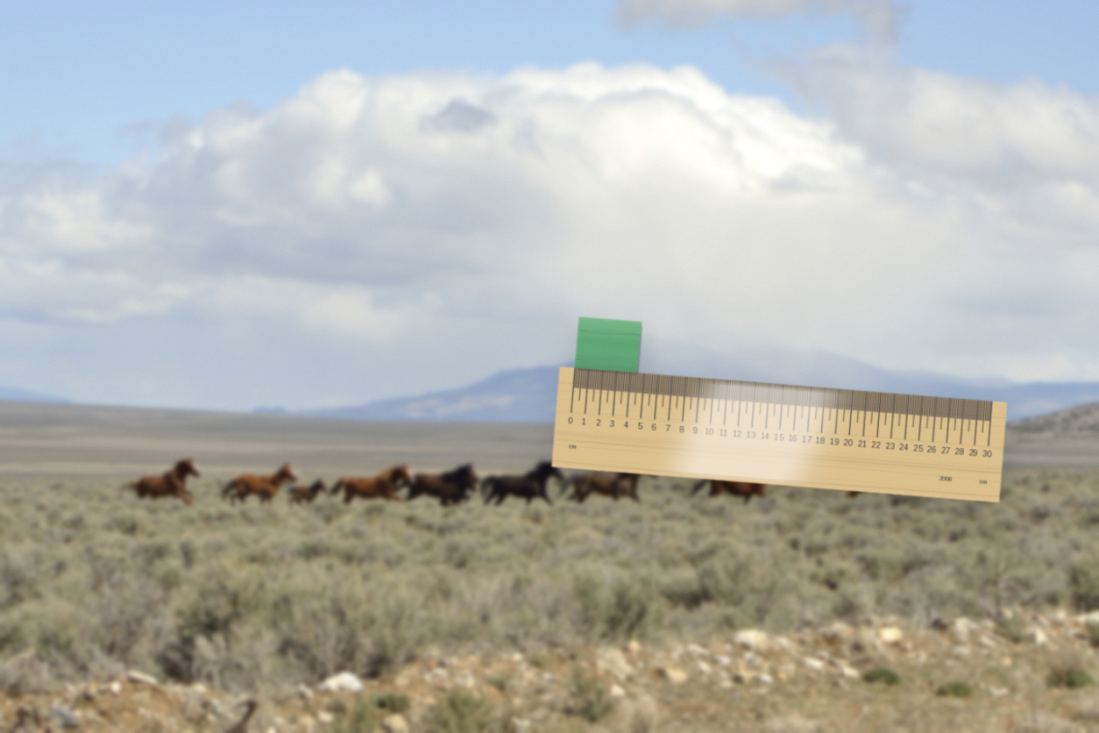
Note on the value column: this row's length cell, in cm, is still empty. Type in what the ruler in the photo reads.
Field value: 4.5 cm
